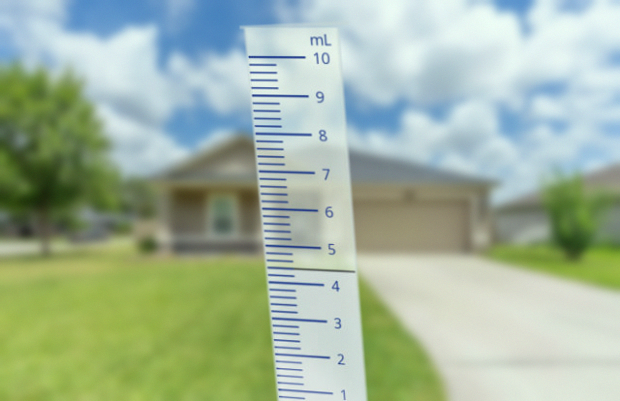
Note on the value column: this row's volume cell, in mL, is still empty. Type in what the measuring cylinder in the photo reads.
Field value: 4.4 mL
